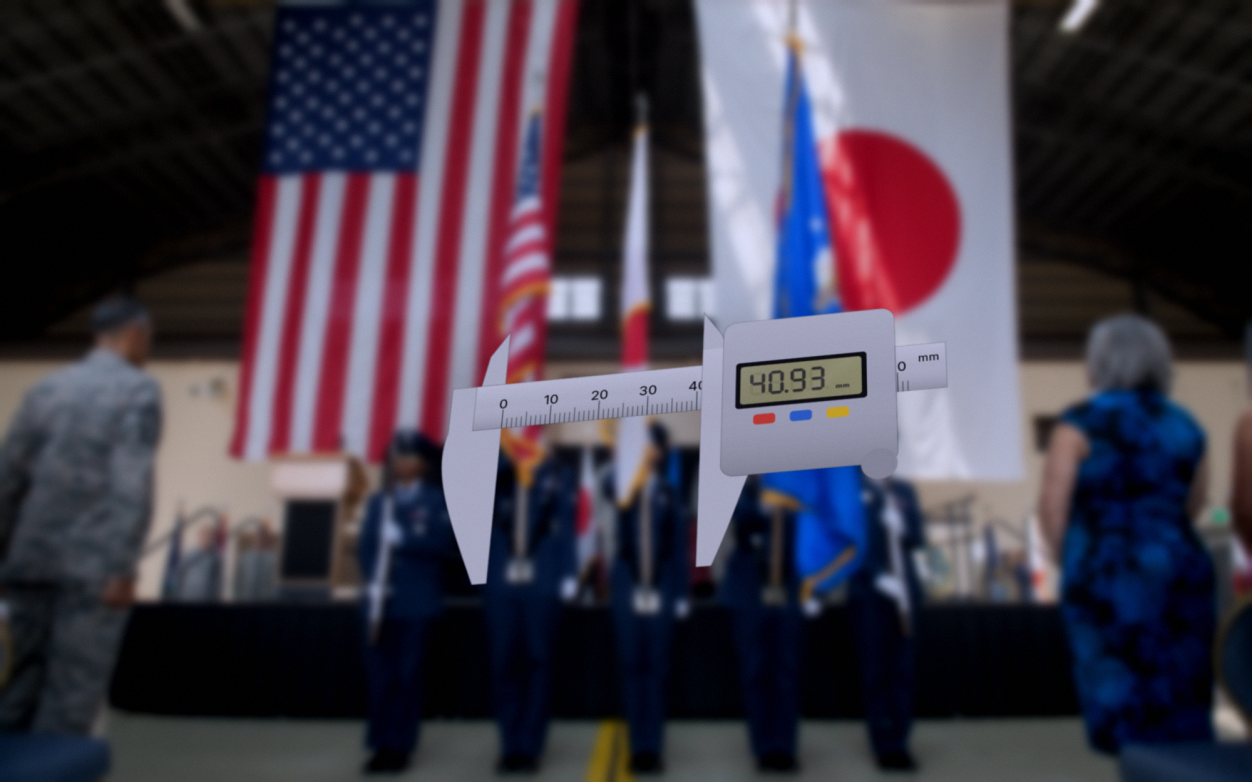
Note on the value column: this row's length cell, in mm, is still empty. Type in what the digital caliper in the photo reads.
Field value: 40.93 mm
